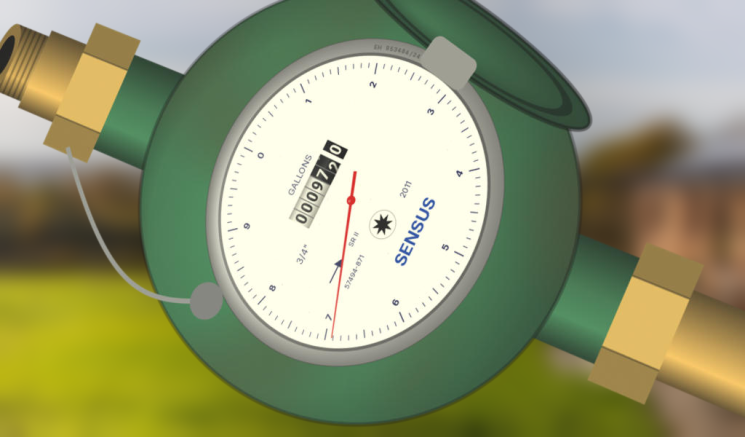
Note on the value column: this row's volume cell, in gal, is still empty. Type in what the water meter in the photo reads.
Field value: 9716.9 gal
